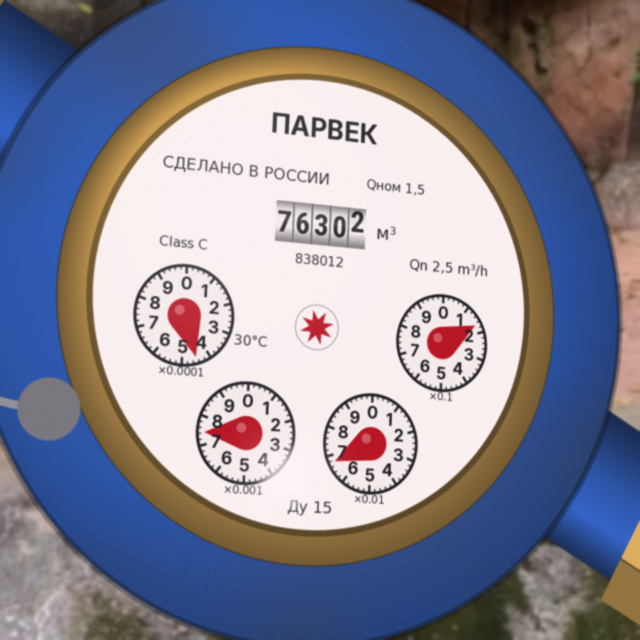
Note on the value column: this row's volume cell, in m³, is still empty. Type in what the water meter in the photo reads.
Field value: 76302.1674 m³
